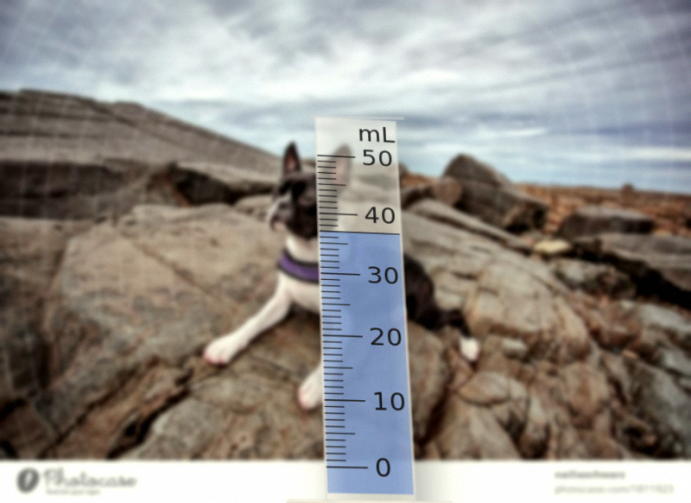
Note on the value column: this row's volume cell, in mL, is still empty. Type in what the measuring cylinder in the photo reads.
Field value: 37 mL
